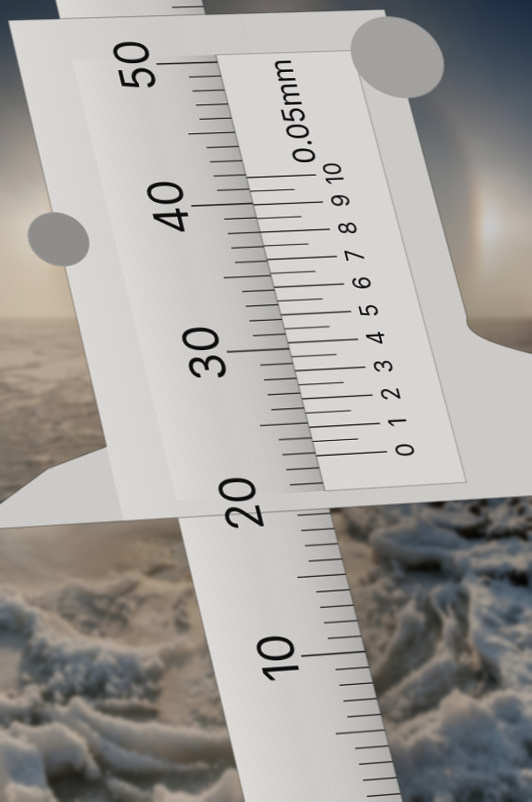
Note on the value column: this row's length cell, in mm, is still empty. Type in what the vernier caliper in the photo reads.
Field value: 22.8 mm
